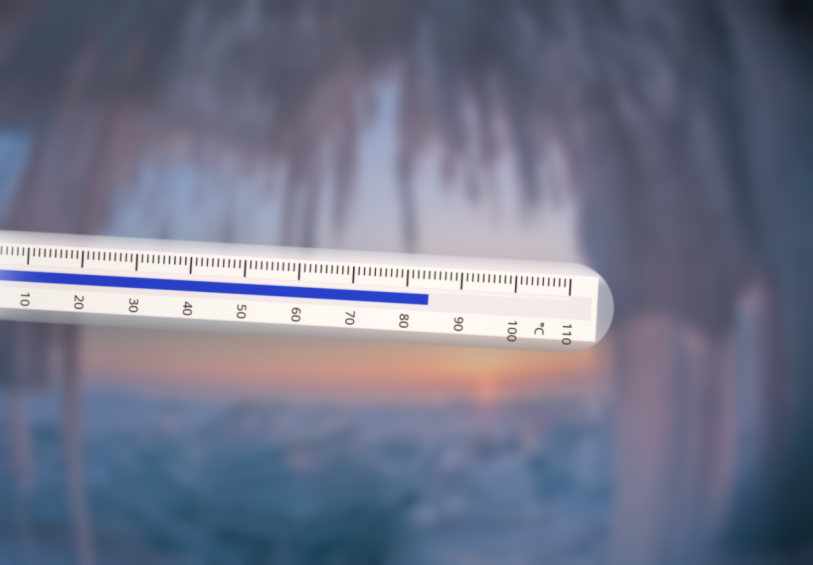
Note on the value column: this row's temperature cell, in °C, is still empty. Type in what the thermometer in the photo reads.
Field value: 84 °C
